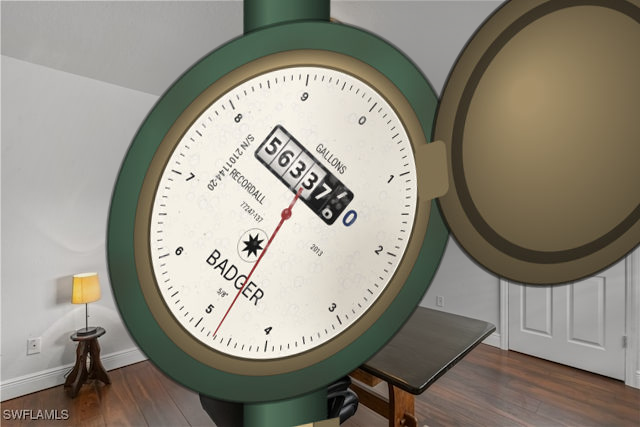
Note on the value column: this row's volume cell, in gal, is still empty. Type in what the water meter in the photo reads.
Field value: 5633774.7 gal
